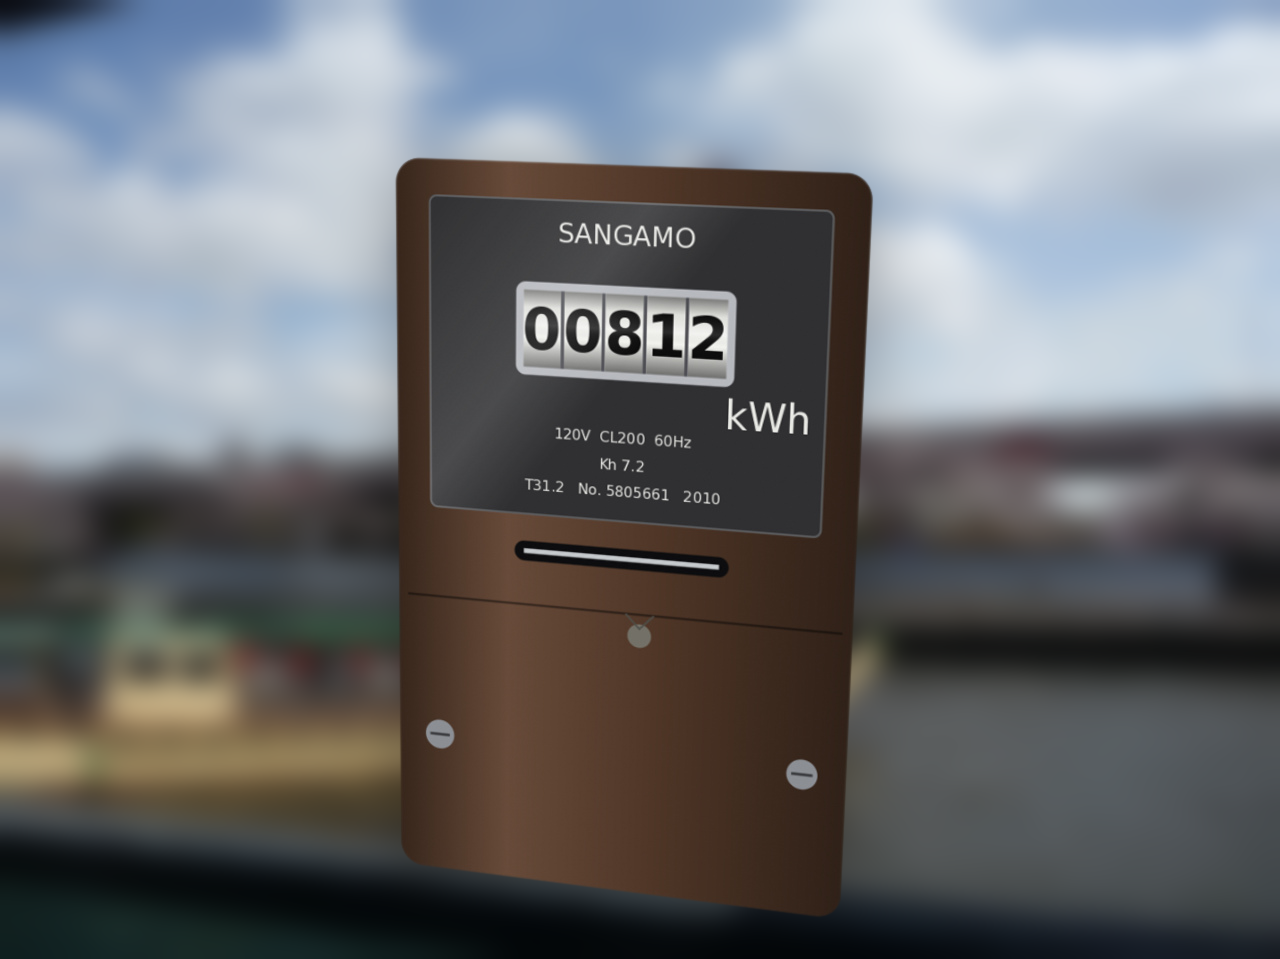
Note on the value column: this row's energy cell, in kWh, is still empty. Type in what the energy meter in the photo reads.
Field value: 812 kWh
